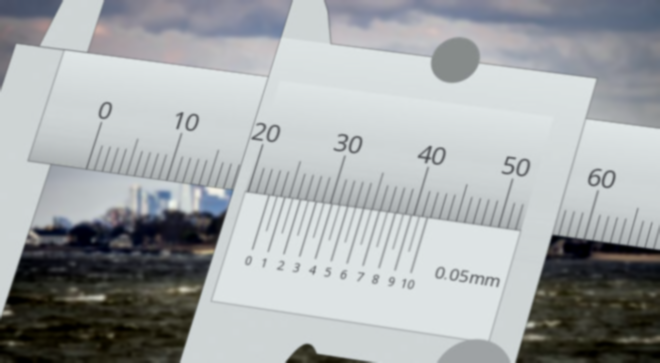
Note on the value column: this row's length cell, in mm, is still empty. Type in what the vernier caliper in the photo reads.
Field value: 22.6 mm
